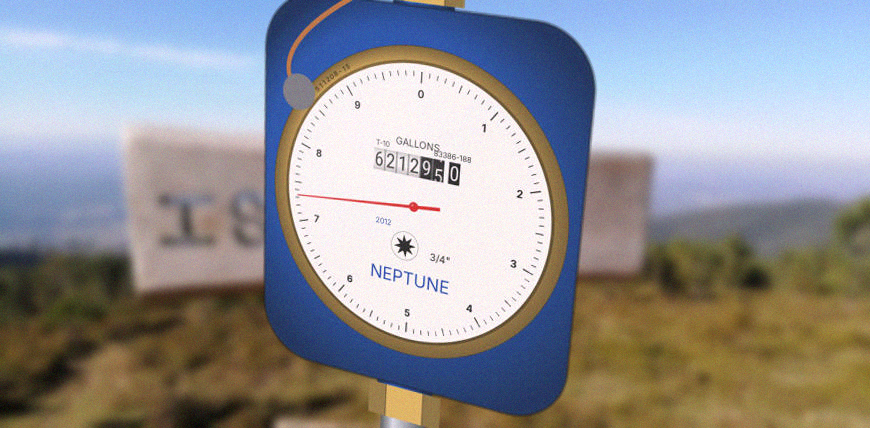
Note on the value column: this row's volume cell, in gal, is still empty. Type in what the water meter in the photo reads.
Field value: 6212947.3 gal
